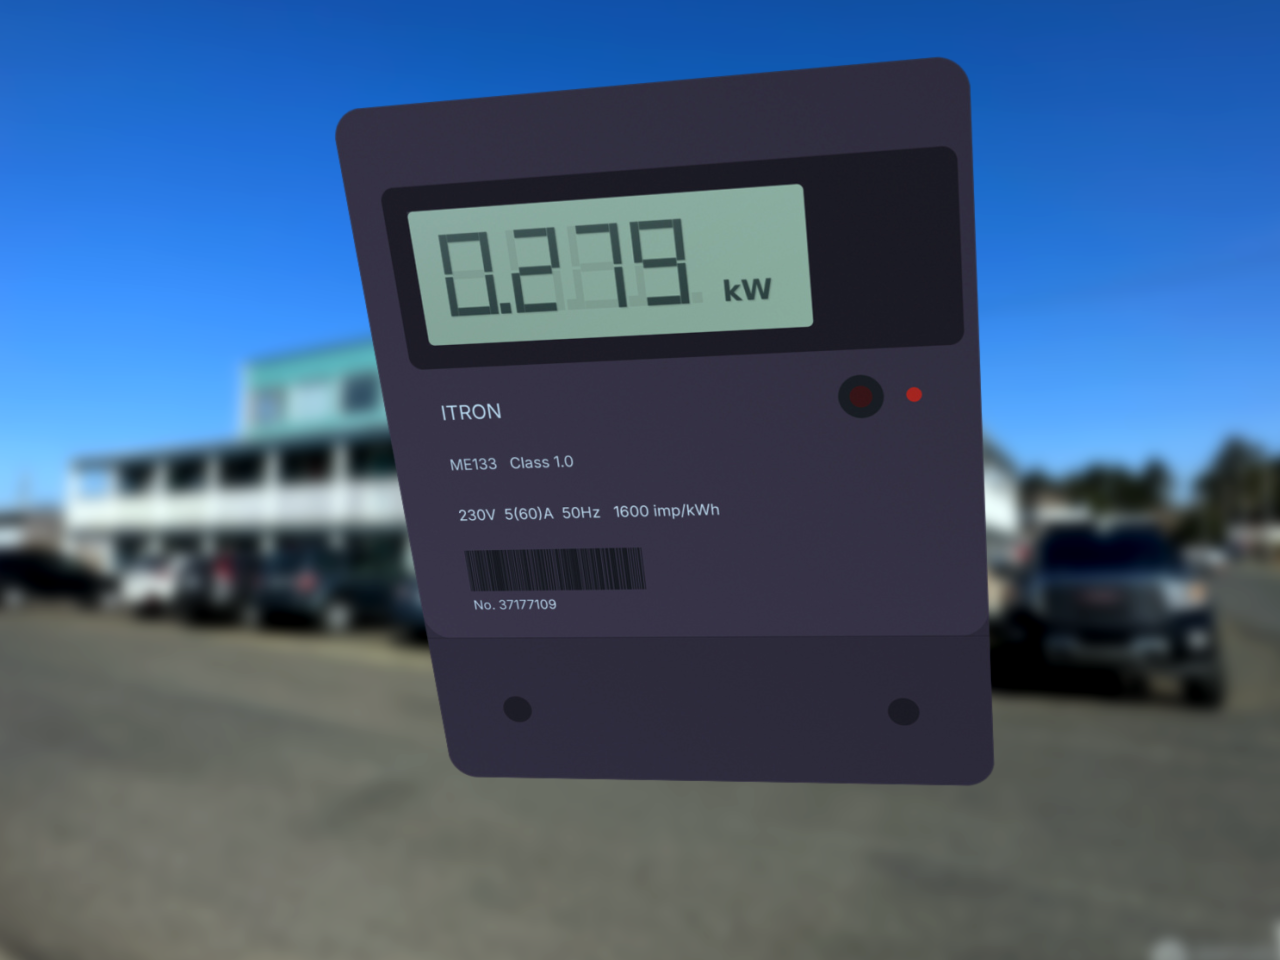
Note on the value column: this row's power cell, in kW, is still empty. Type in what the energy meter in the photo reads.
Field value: 0.279 kW
